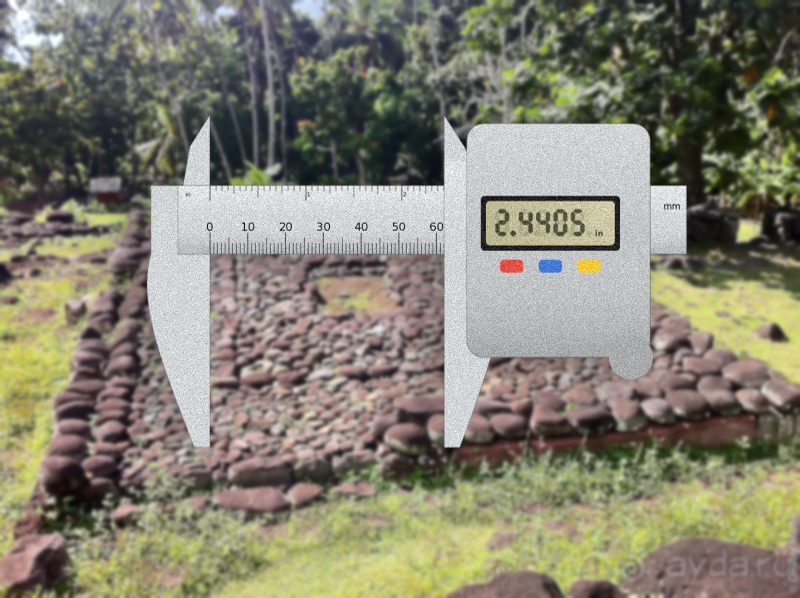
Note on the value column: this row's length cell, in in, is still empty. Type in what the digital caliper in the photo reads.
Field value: 2.4405 in
